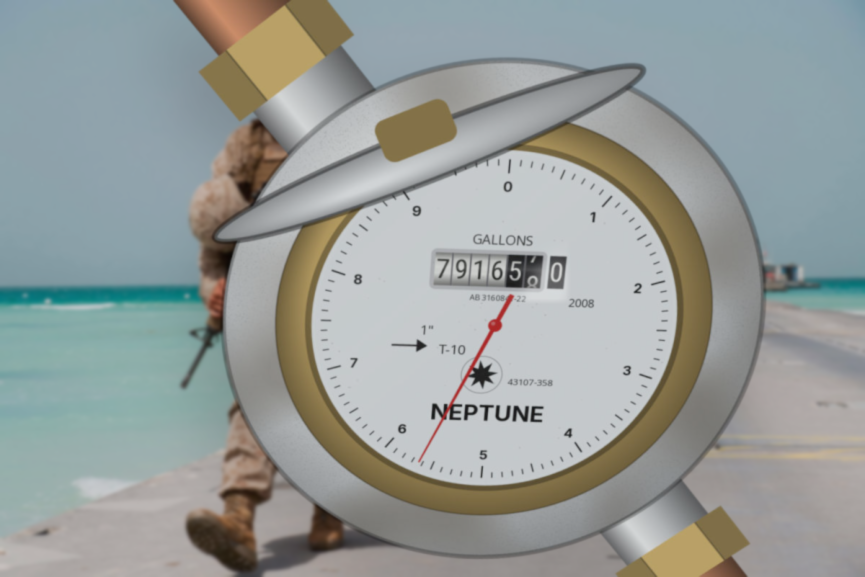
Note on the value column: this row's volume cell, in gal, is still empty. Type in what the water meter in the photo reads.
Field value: 7916575.6 gal
